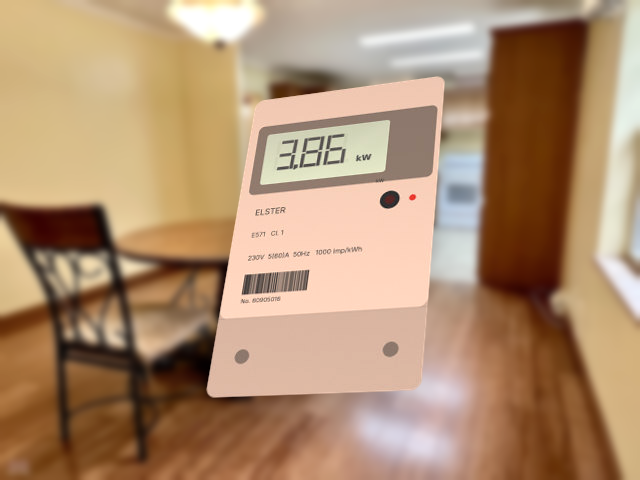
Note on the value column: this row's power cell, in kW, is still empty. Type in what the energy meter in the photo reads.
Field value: 3.86 kW
